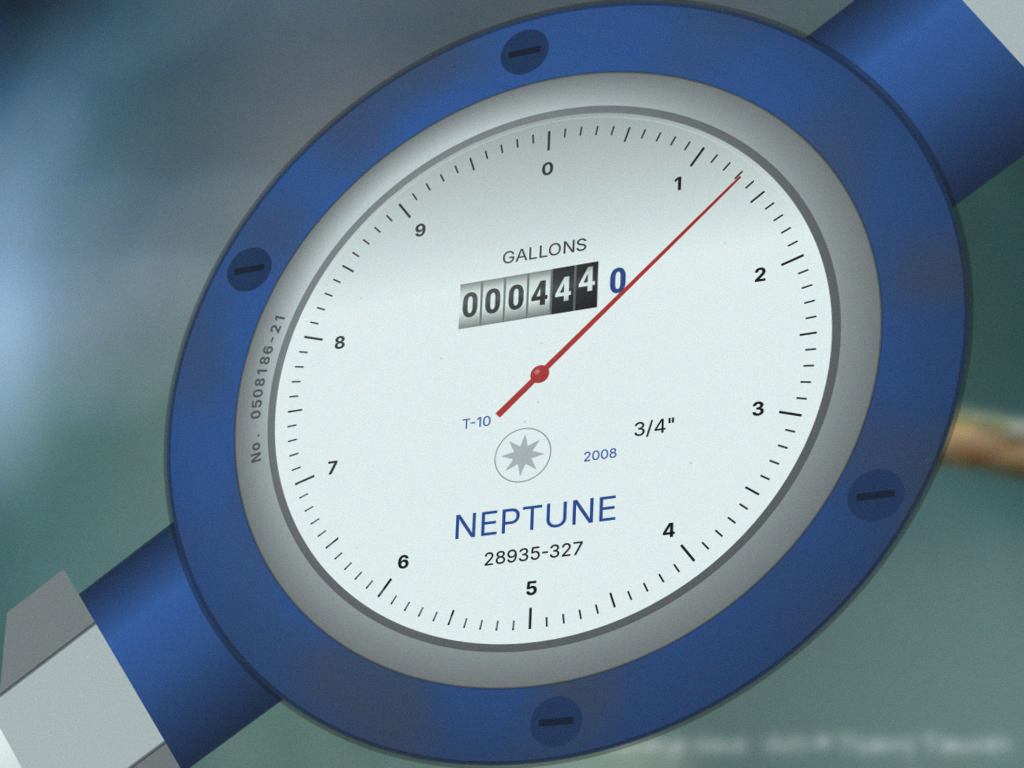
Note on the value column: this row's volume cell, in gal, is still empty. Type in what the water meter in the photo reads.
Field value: 4441.3 gal
